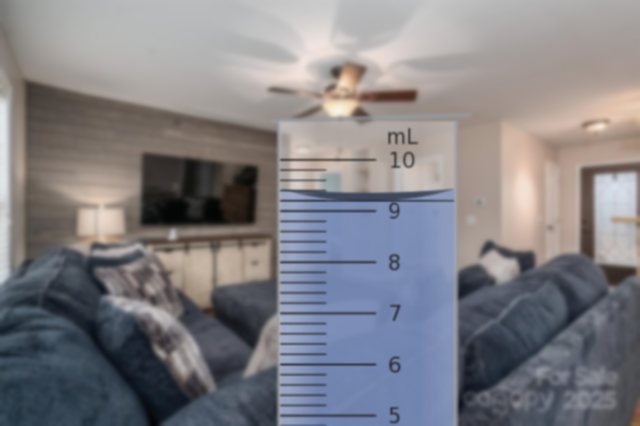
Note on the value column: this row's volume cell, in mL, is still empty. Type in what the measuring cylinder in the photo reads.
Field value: 9.2 mL
